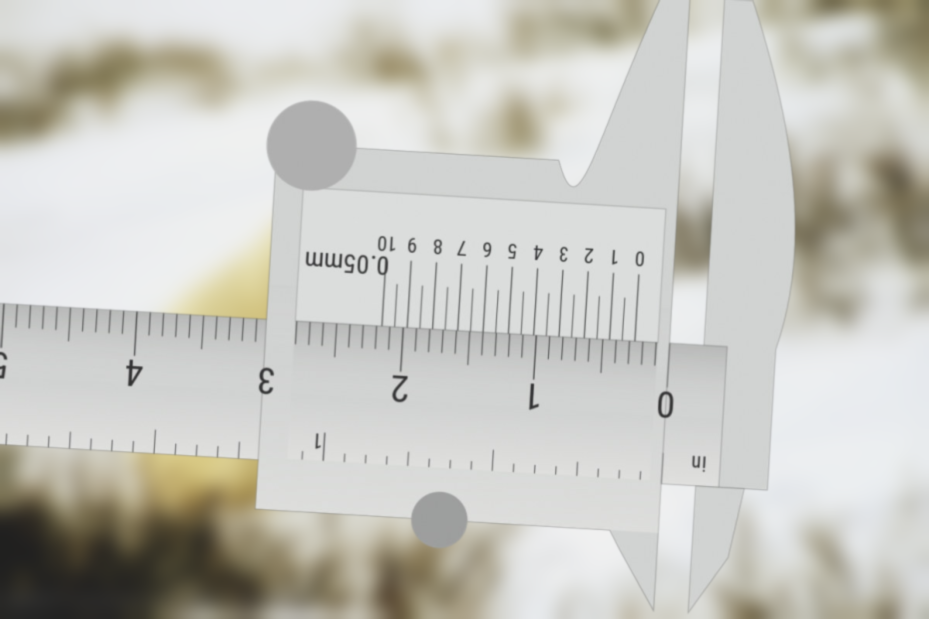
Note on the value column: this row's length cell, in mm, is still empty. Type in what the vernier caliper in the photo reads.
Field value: 2.6 mm
